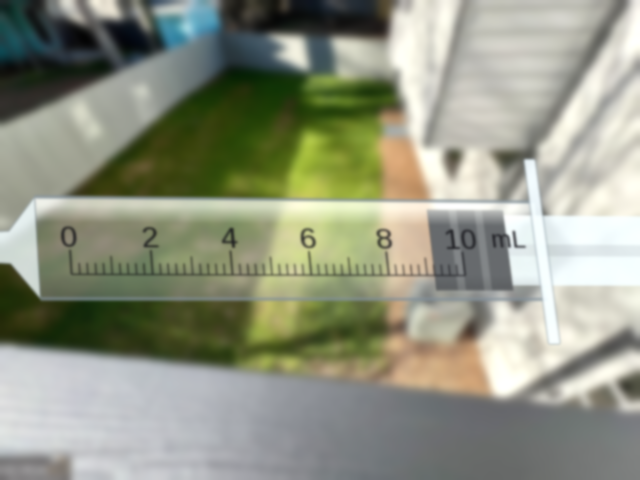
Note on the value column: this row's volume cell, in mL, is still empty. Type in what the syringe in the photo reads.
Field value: 9.2 mL
